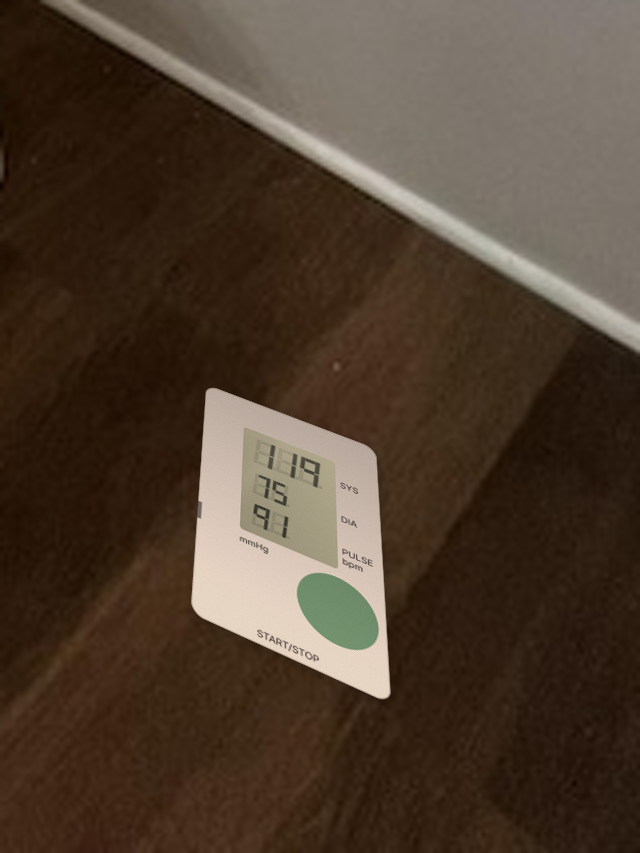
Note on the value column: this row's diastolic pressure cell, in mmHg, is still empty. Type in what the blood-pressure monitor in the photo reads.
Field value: 75 mmHg
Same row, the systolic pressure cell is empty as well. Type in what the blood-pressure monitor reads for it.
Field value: 119 mmHg
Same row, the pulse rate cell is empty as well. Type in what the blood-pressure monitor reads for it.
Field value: 91 bpm
